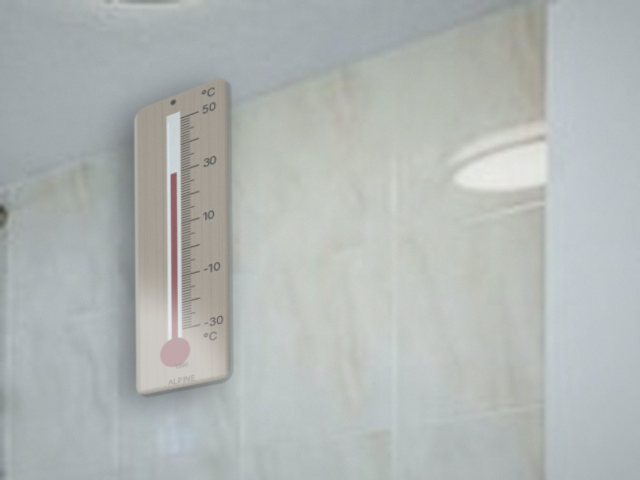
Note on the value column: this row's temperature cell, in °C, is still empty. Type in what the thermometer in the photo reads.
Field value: 30 °C
